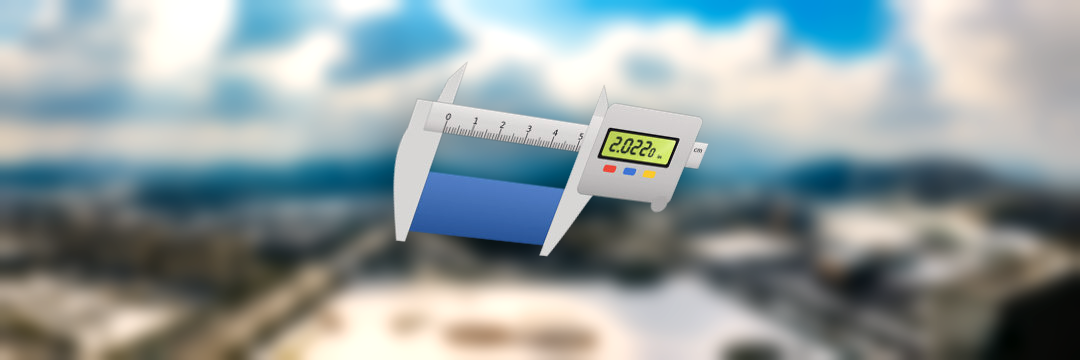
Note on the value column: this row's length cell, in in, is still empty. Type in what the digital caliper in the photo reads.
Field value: 2.0220 in
